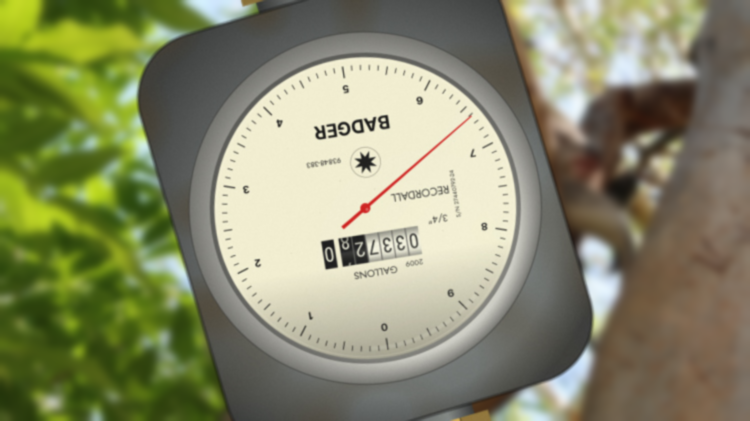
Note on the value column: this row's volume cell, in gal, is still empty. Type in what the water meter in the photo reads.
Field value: 337276.6 gal
